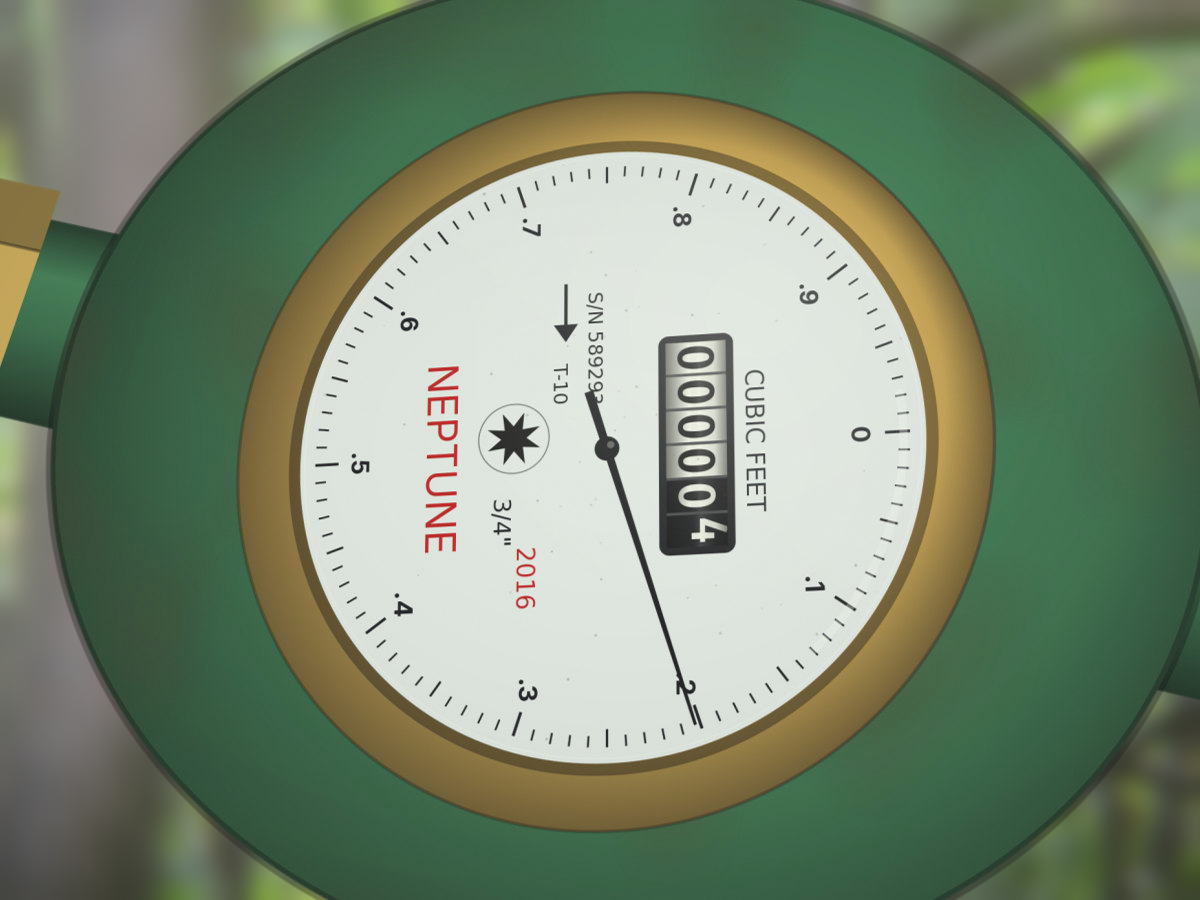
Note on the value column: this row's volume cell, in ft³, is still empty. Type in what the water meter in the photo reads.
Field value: 4.20 ft³
